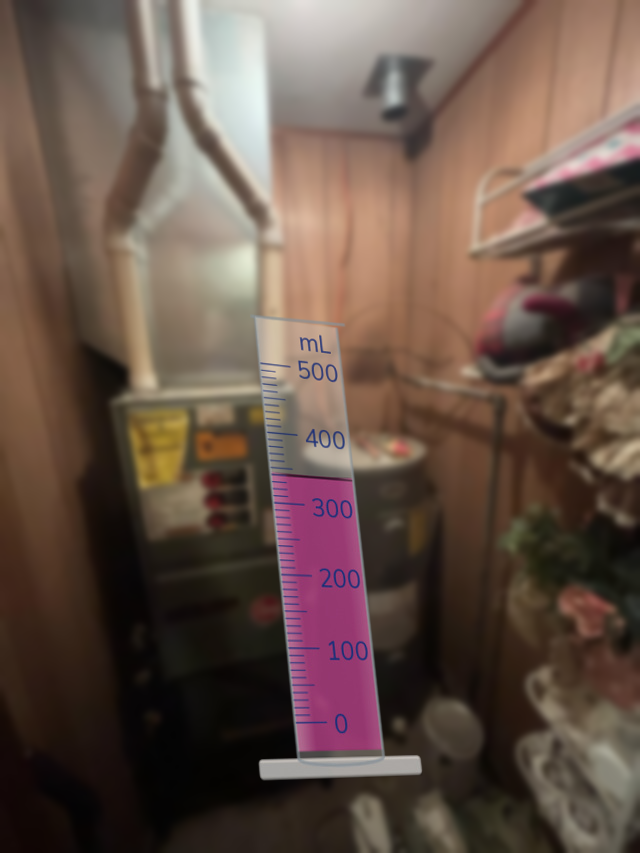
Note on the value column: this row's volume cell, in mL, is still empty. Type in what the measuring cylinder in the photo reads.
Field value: 340 mL
